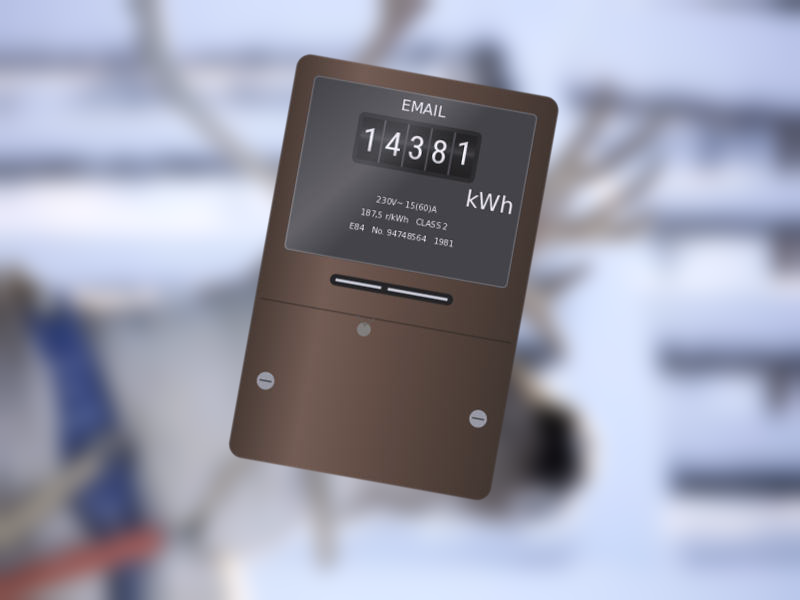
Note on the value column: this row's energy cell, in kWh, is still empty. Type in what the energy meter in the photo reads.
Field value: 14381 kWh
